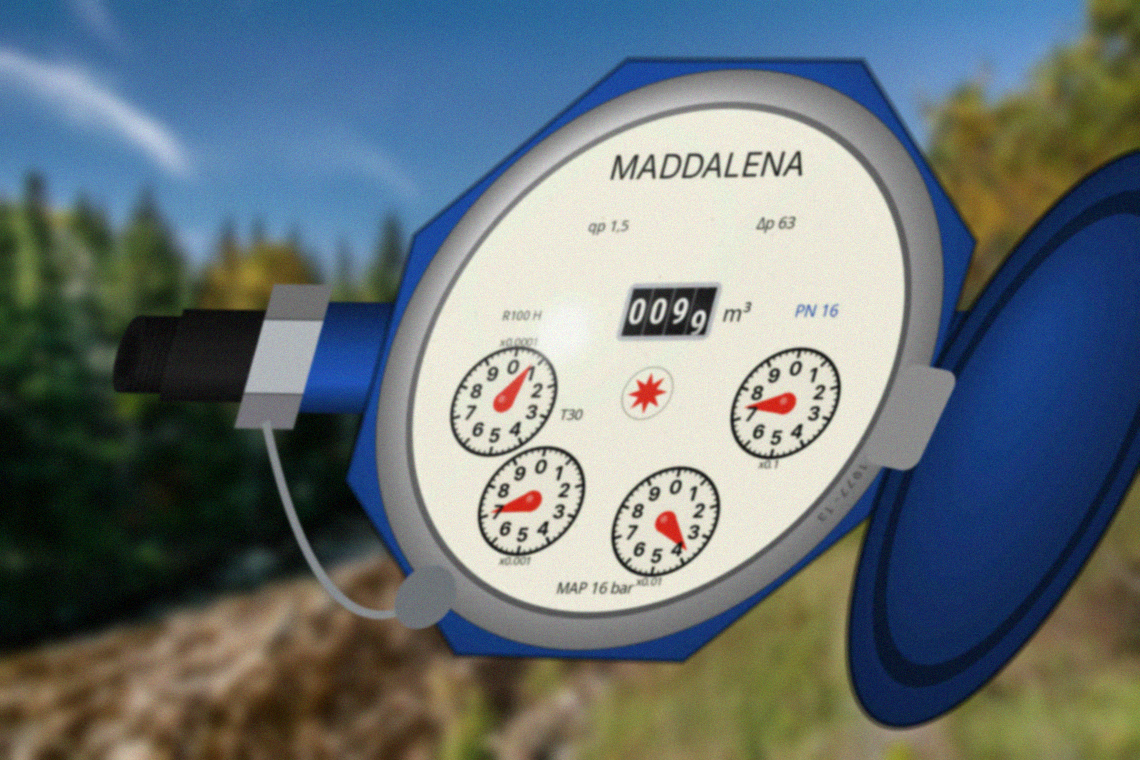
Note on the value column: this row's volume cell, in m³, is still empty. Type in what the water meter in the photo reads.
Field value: 98.7370 m³
